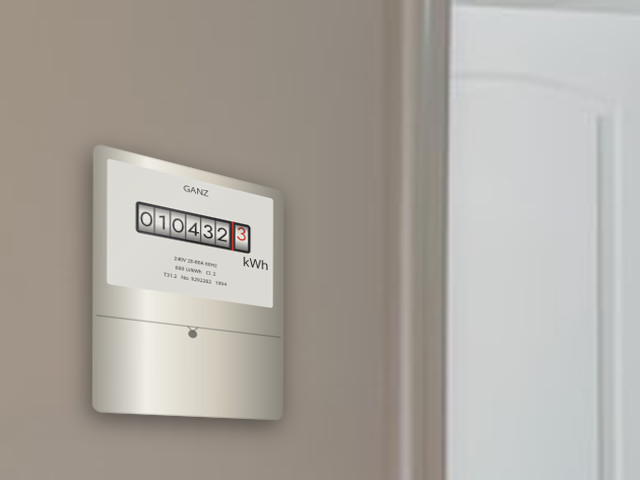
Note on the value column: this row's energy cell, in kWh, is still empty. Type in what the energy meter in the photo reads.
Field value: 10432.3 kWh
